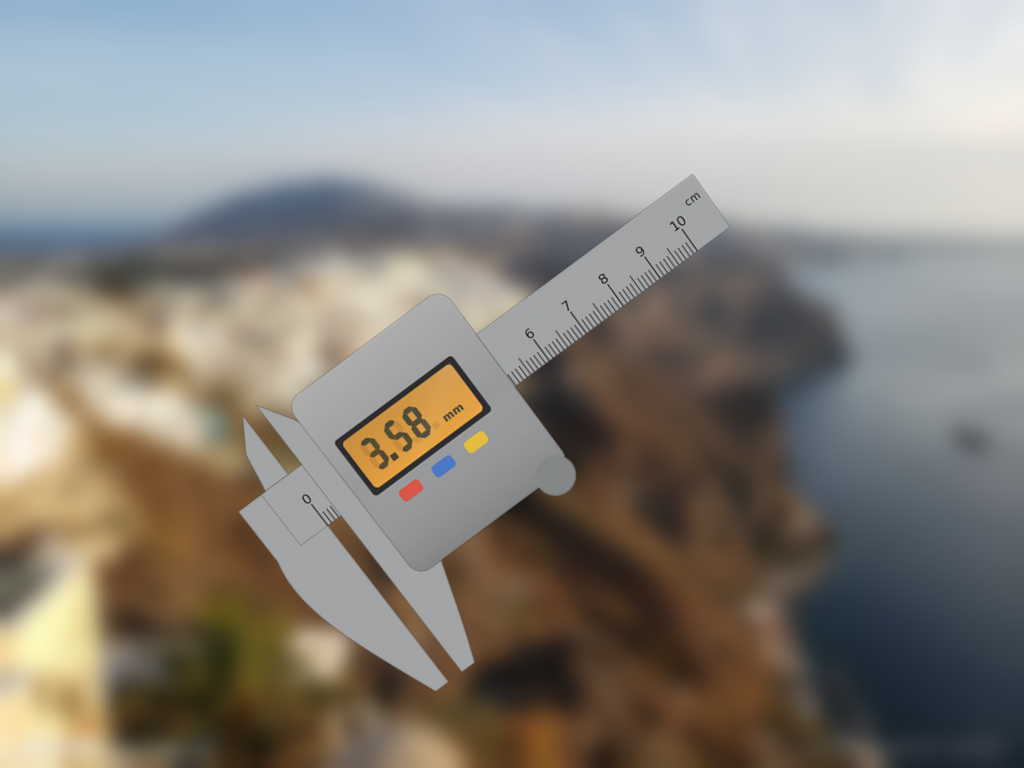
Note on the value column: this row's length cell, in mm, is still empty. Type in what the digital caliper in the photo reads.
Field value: 3.58 mm
